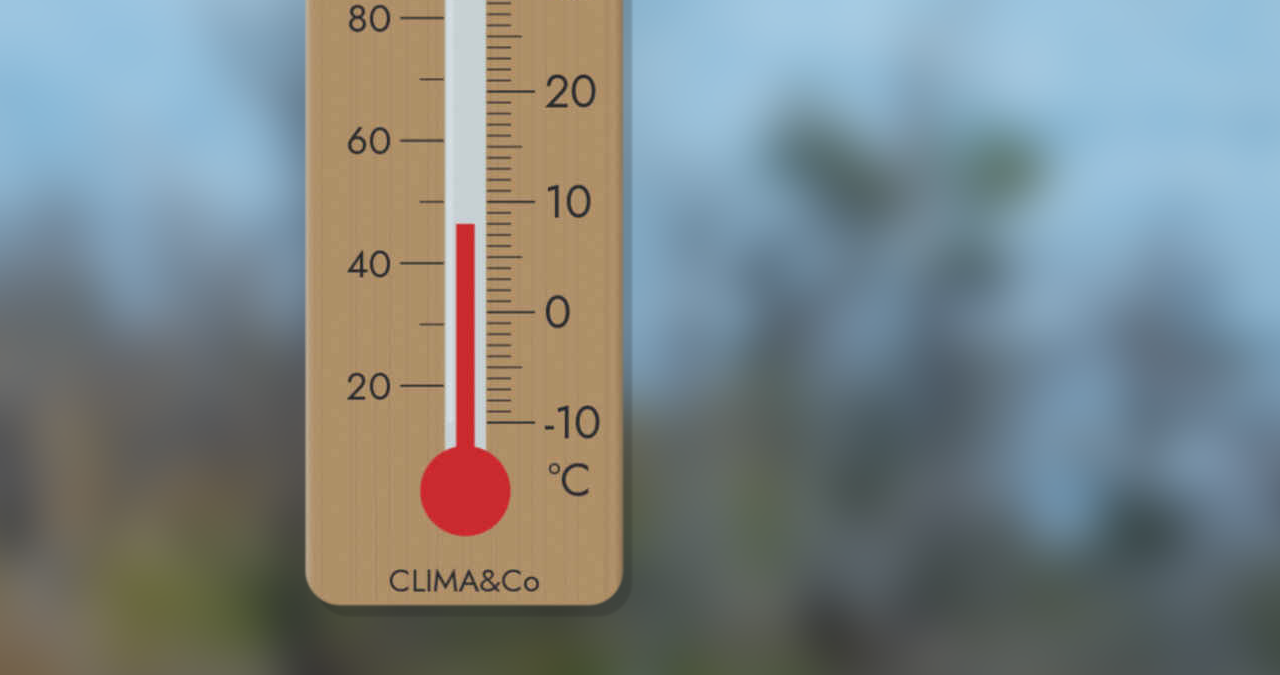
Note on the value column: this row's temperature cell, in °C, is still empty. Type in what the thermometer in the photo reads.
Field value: 8 °C
